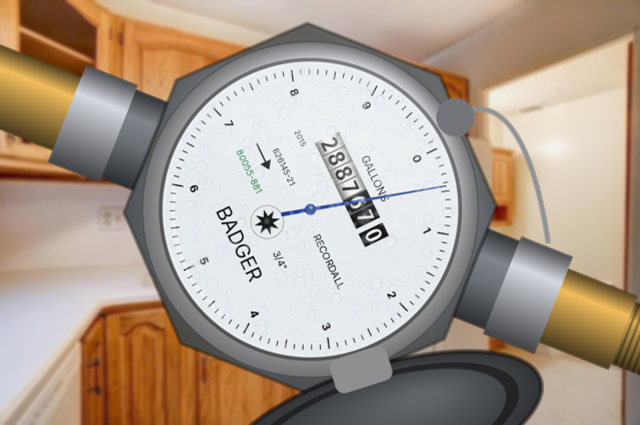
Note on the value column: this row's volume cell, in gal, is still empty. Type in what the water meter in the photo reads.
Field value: 2887670.4 gal
